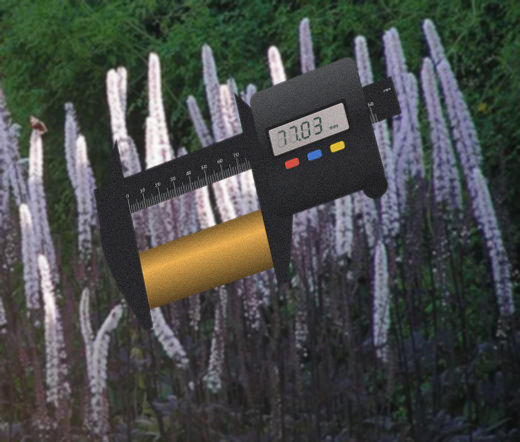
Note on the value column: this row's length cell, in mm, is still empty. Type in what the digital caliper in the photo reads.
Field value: 77.03 mm
